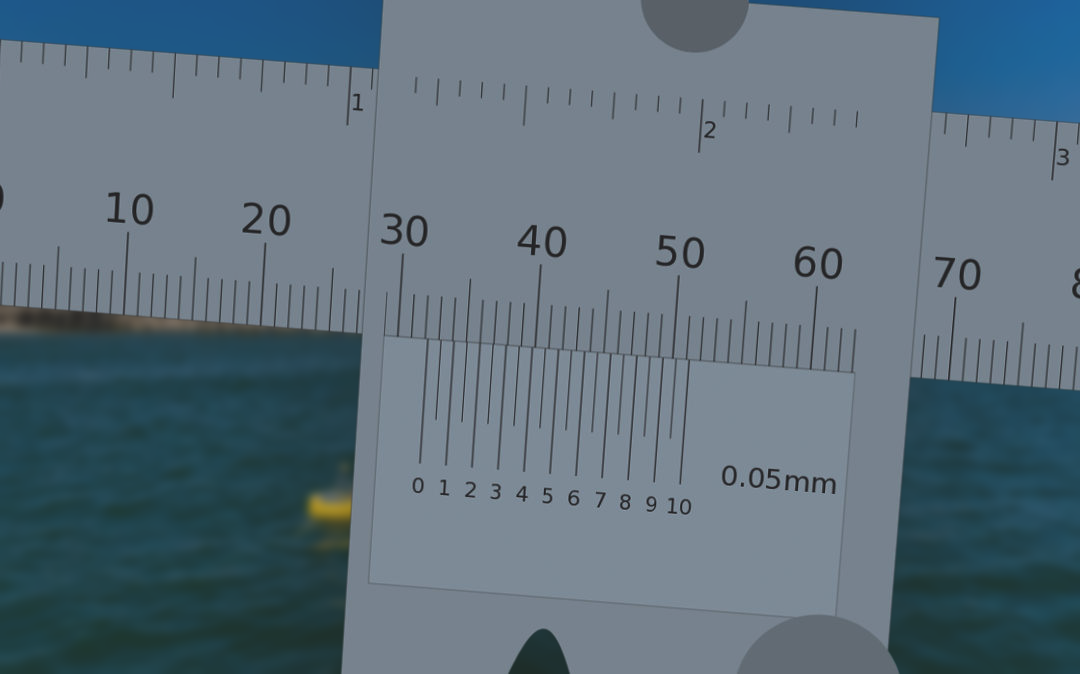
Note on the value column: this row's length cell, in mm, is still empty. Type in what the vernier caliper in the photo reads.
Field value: 32.2 mm
